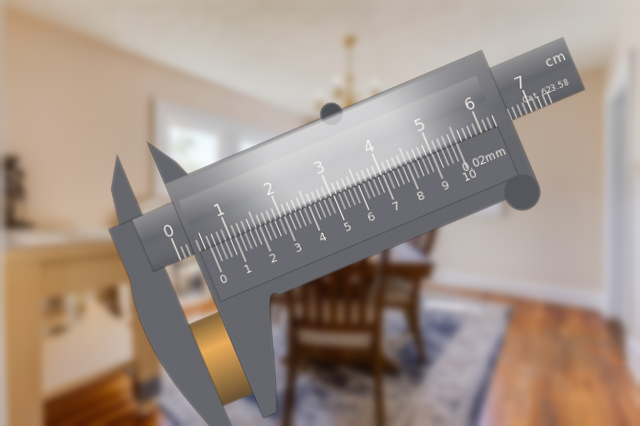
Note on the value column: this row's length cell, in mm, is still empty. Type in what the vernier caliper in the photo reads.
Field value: 6.0 mm
